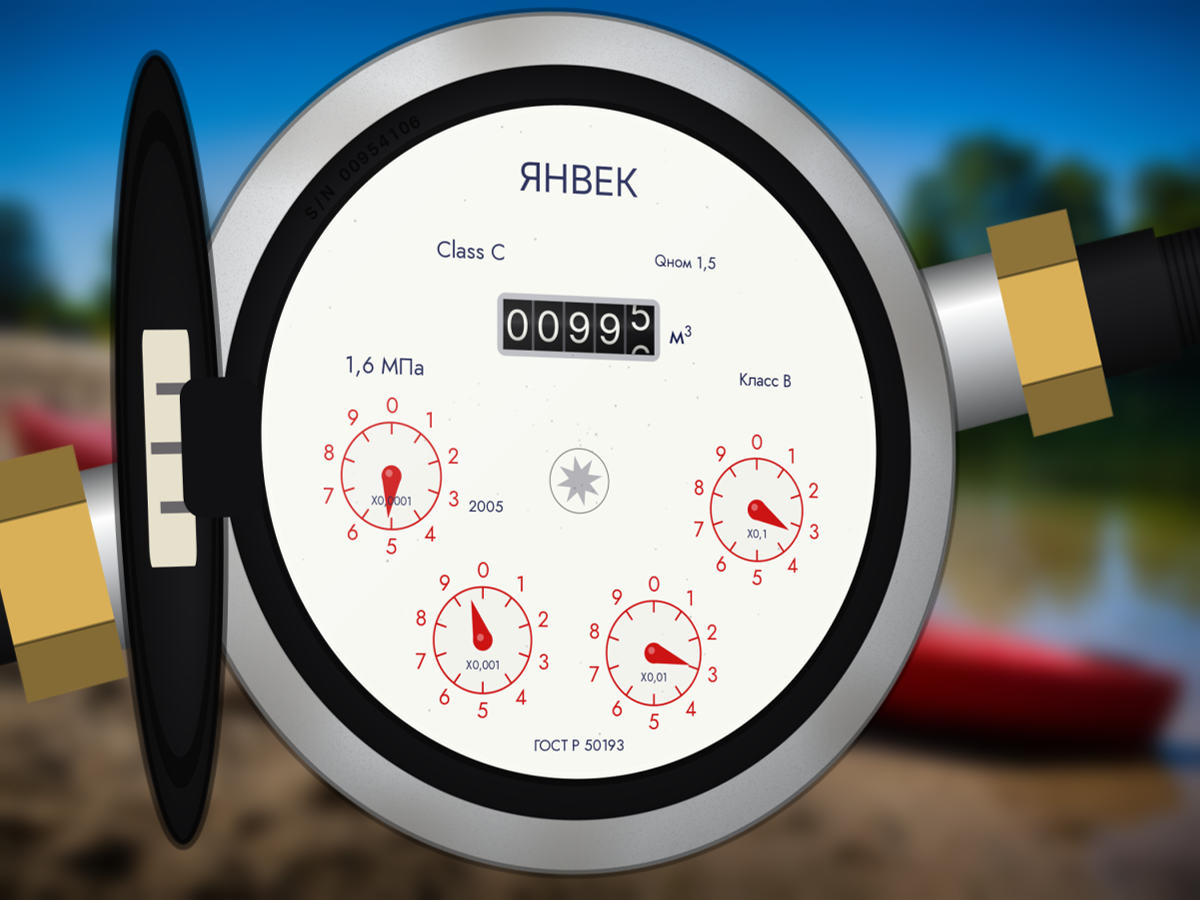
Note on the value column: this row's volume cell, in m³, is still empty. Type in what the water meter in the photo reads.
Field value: 995.3295 m³
